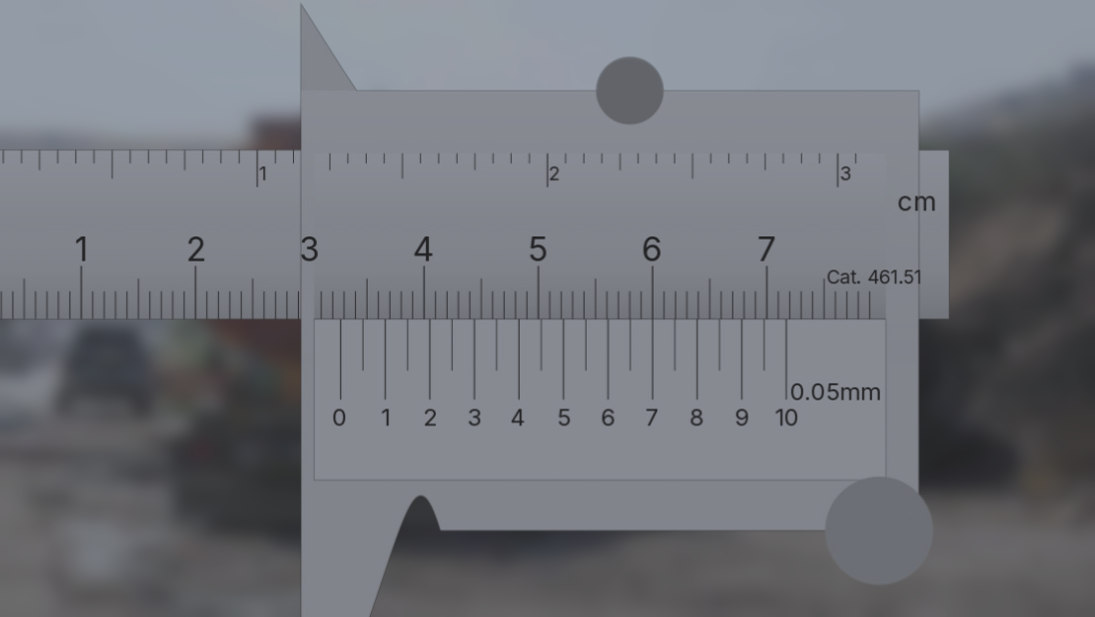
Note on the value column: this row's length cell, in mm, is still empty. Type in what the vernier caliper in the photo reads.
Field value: 32.7 mm
